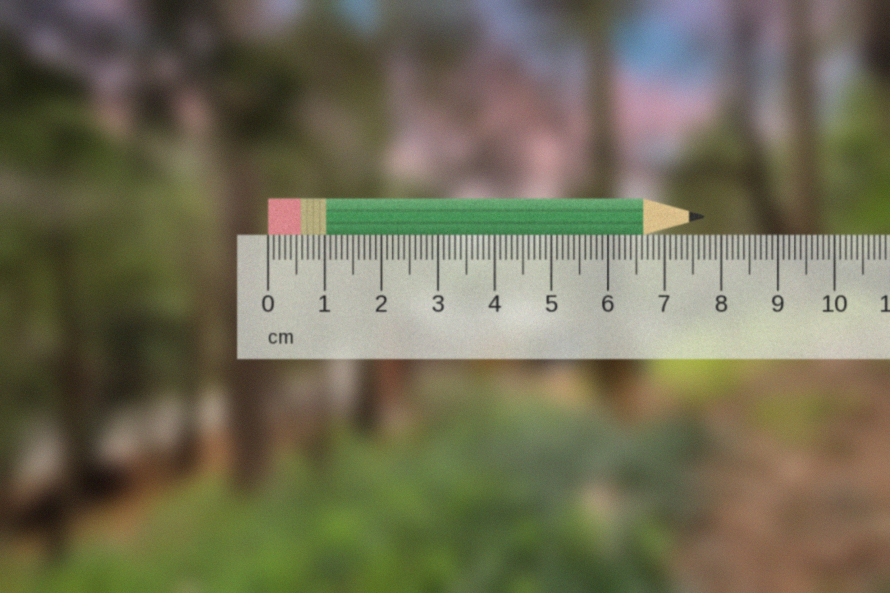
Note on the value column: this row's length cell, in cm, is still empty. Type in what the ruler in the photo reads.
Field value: 7.7 cm
